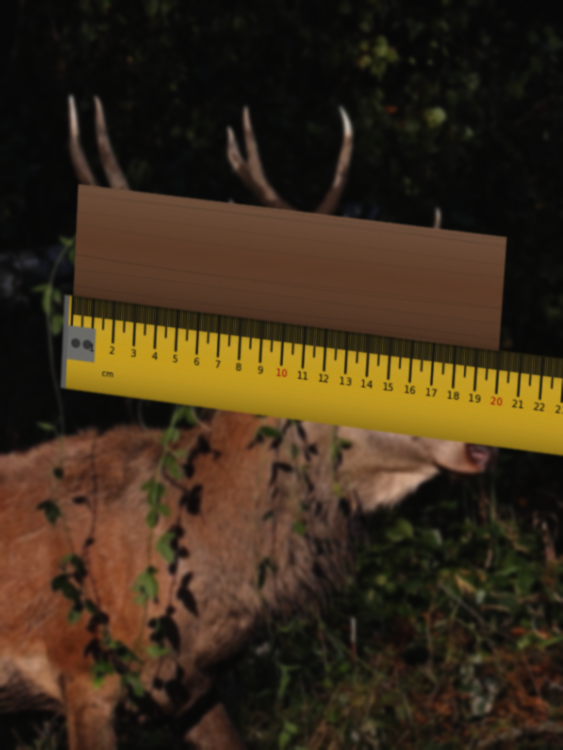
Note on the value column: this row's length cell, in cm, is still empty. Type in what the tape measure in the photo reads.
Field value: 20 cm
